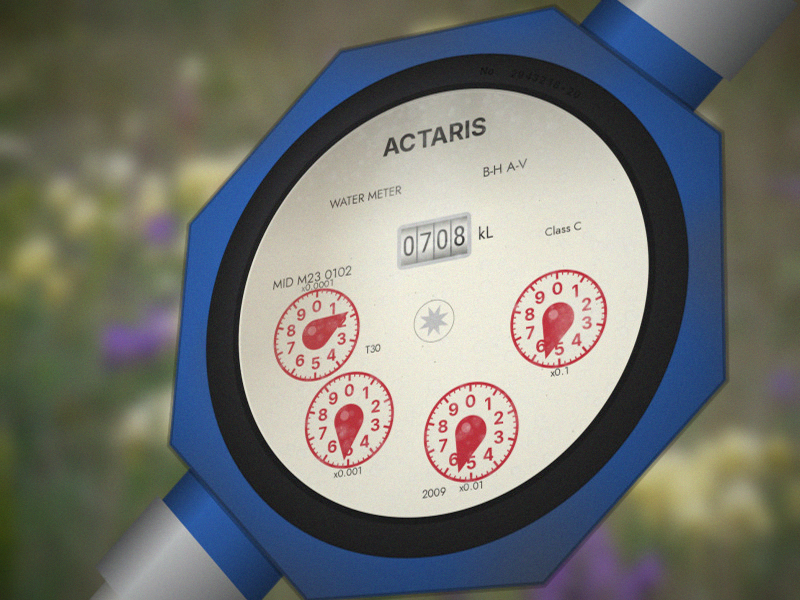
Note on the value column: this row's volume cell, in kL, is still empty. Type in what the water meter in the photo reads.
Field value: 708.5551 kL
